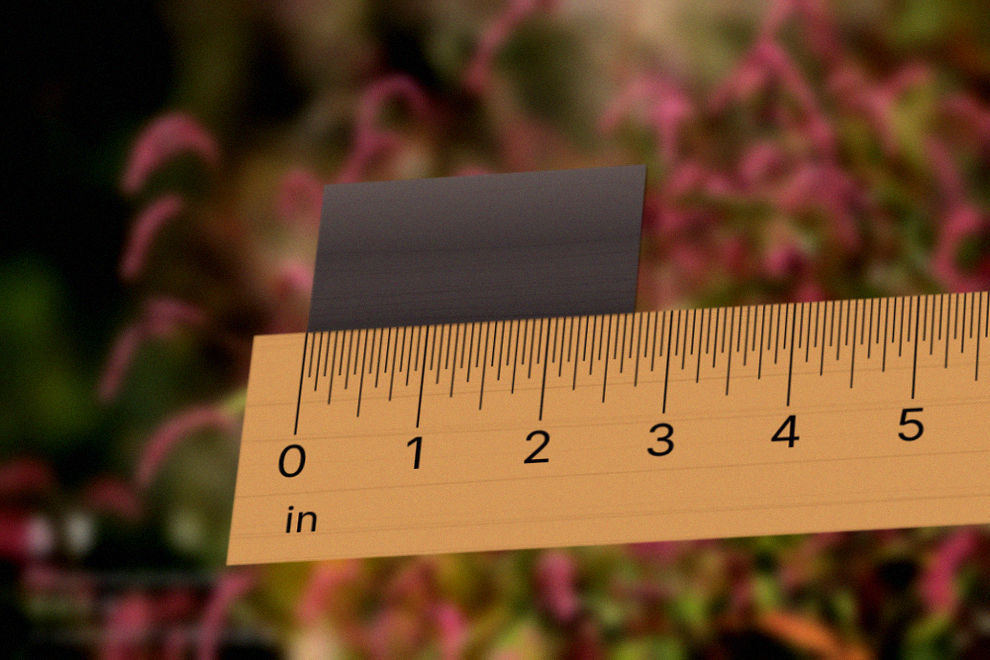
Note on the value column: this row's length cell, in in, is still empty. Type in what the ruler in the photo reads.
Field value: 2.6875 in
